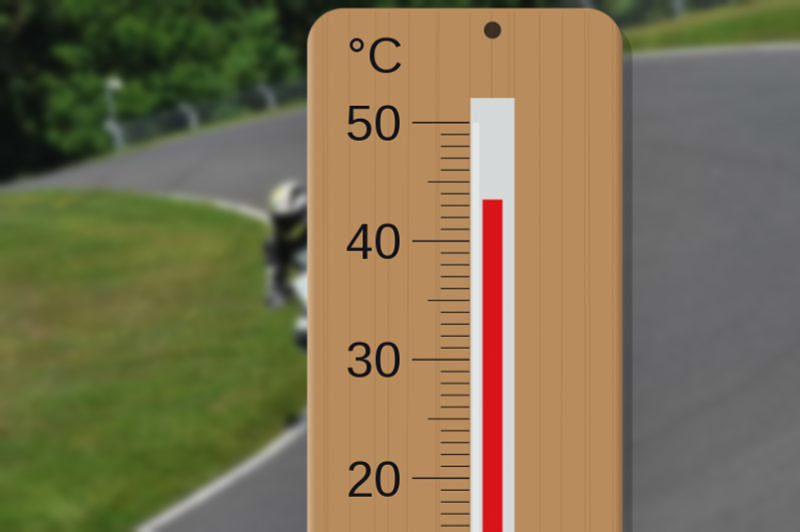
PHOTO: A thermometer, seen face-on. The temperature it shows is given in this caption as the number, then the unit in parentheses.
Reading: 43.5 (°C)
